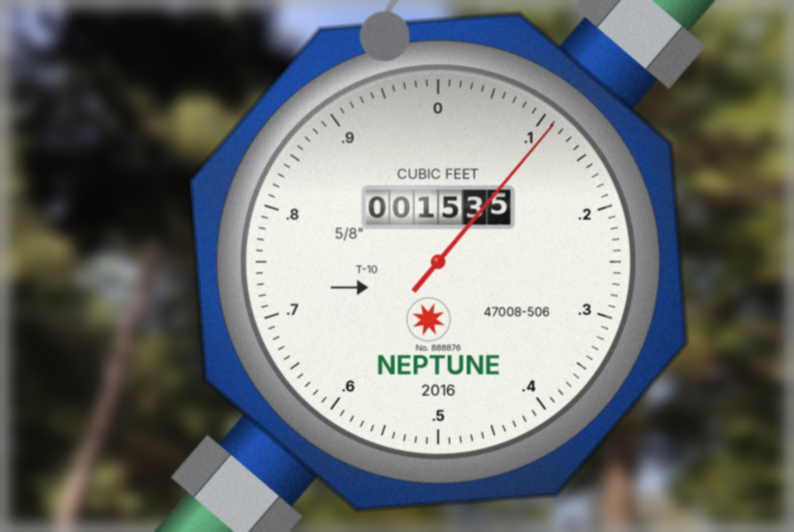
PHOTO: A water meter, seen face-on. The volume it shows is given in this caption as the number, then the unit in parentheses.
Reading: 1535.11 (ft³)
